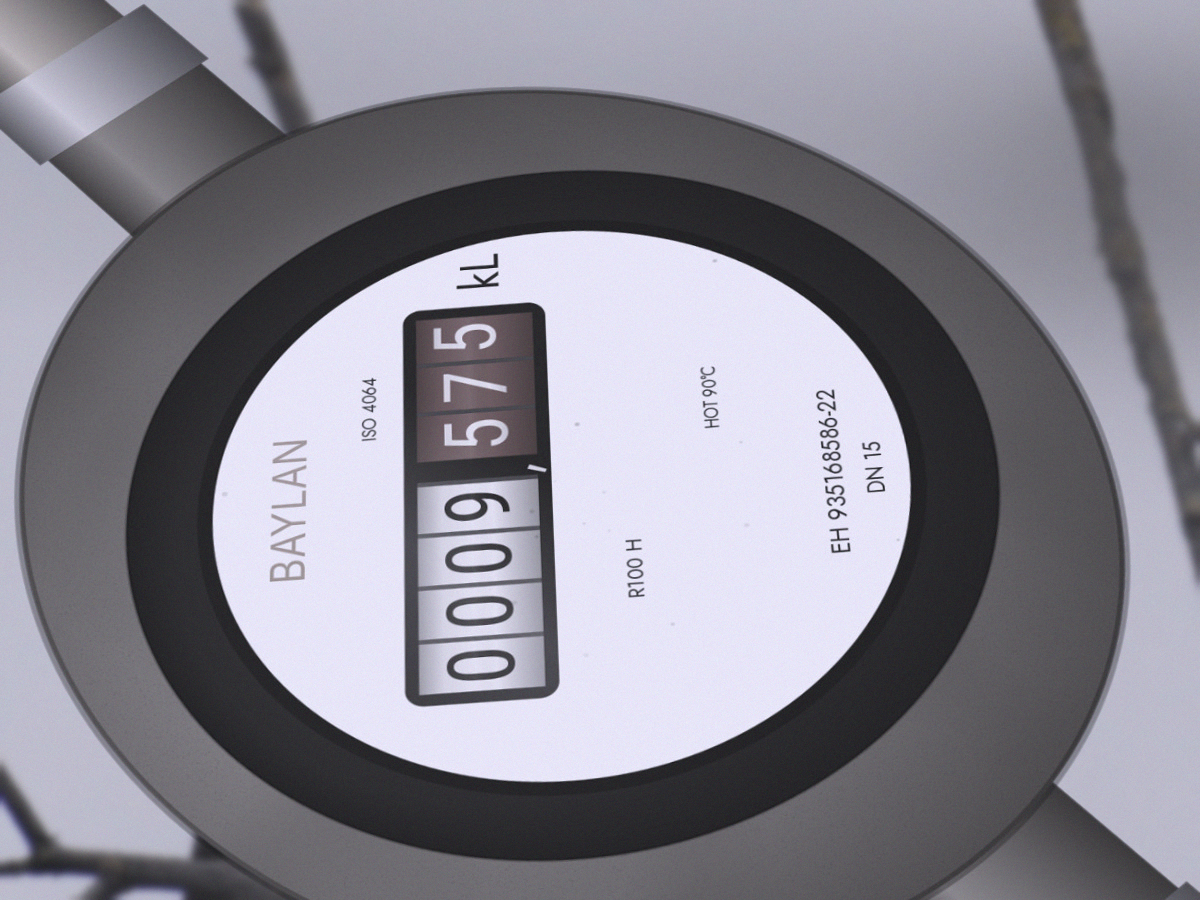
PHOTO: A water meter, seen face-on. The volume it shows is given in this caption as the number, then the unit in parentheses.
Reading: 9.575 (kL)
